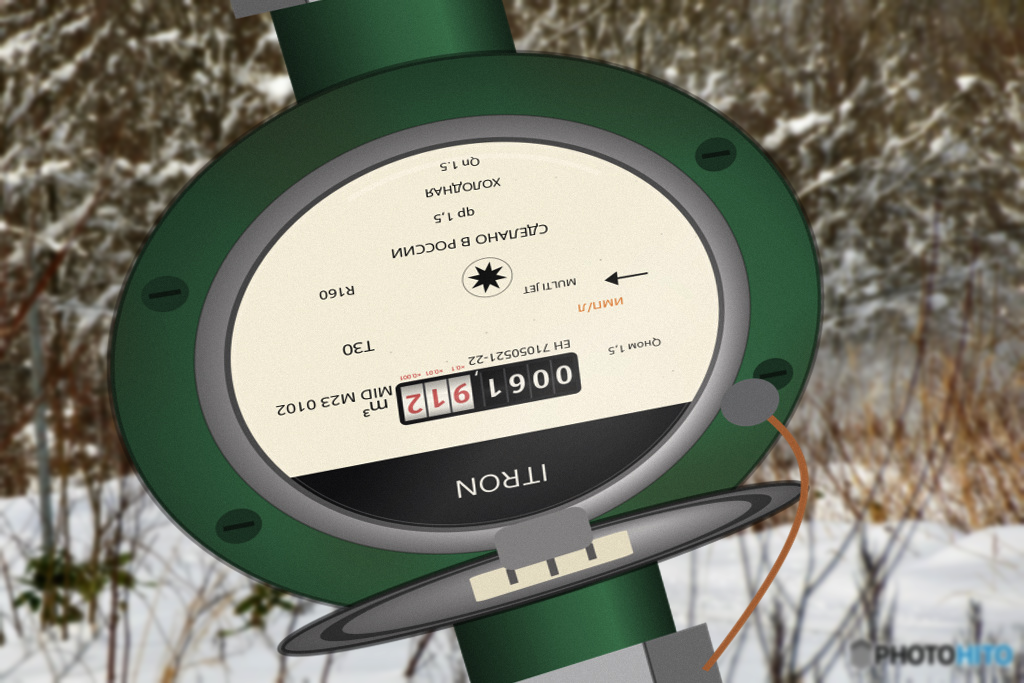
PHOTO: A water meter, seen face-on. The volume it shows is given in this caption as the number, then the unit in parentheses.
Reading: 61.912 (m³)
